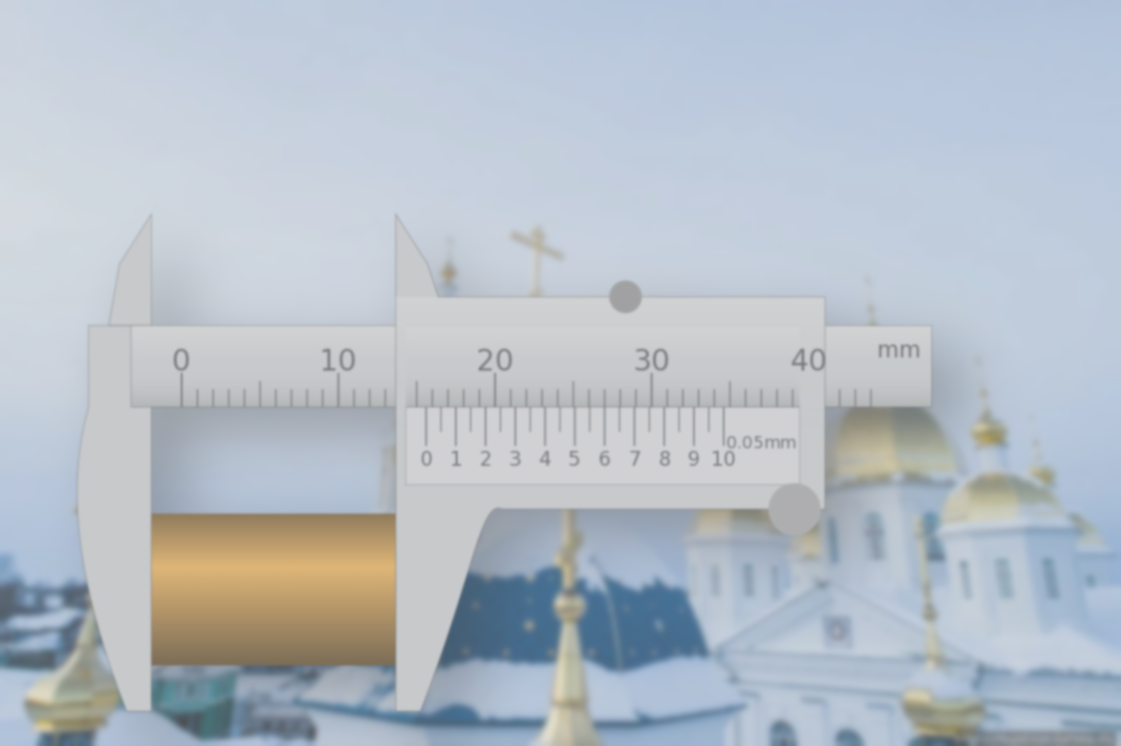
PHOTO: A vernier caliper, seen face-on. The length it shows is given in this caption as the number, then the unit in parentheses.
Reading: 15.6 (mm)
